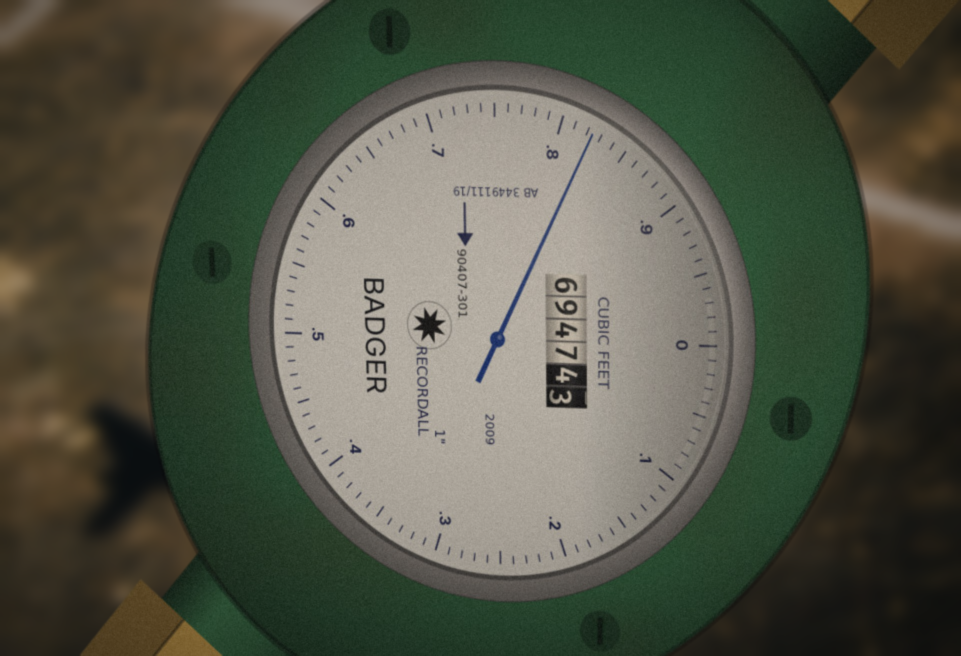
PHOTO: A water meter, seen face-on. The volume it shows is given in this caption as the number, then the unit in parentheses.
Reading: 694742.82 (ft³)
